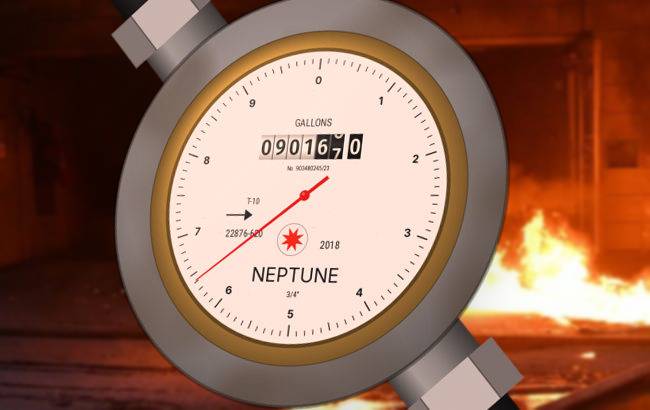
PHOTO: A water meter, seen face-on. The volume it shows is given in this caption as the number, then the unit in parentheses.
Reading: 901666.4 (gal)
